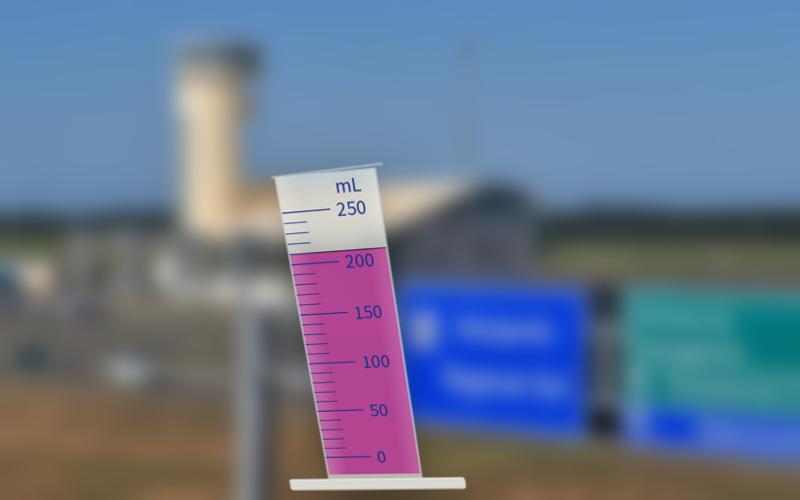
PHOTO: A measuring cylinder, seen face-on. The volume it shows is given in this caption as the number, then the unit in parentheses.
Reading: 210 (mL)
